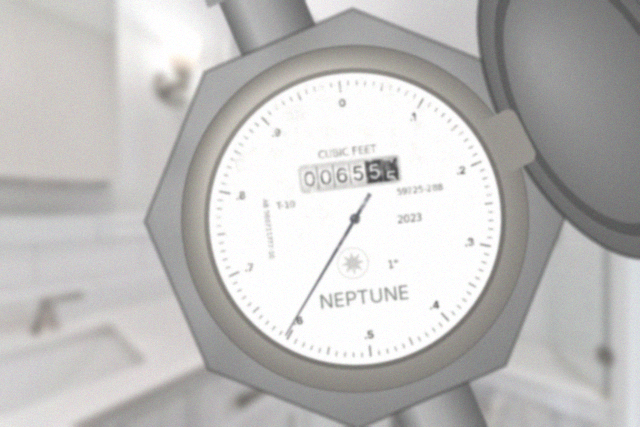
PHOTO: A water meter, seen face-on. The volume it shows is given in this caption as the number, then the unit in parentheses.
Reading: 6554.60 (ft³)
